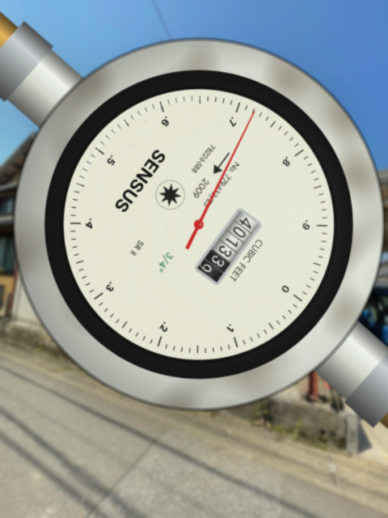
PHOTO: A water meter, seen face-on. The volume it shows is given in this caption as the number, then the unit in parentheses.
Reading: 401338.72 (ft³)
